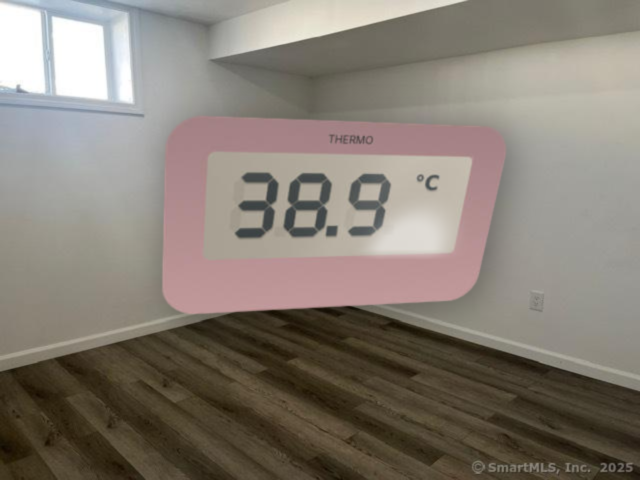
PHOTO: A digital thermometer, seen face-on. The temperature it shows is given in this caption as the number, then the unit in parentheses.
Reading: 38.9 (°C)
